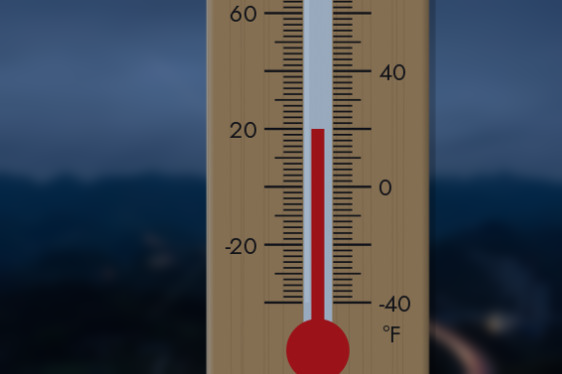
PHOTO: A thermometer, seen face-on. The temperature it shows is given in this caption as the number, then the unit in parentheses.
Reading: 20 (°F)
